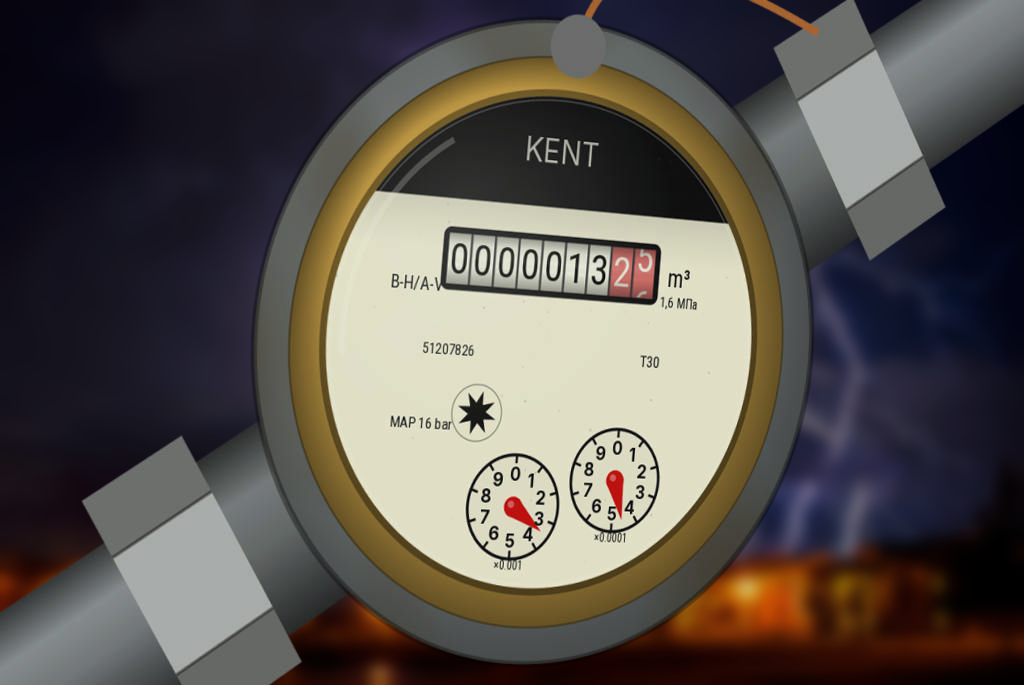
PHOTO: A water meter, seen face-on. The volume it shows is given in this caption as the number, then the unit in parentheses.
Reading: 13.2534 (m³)
